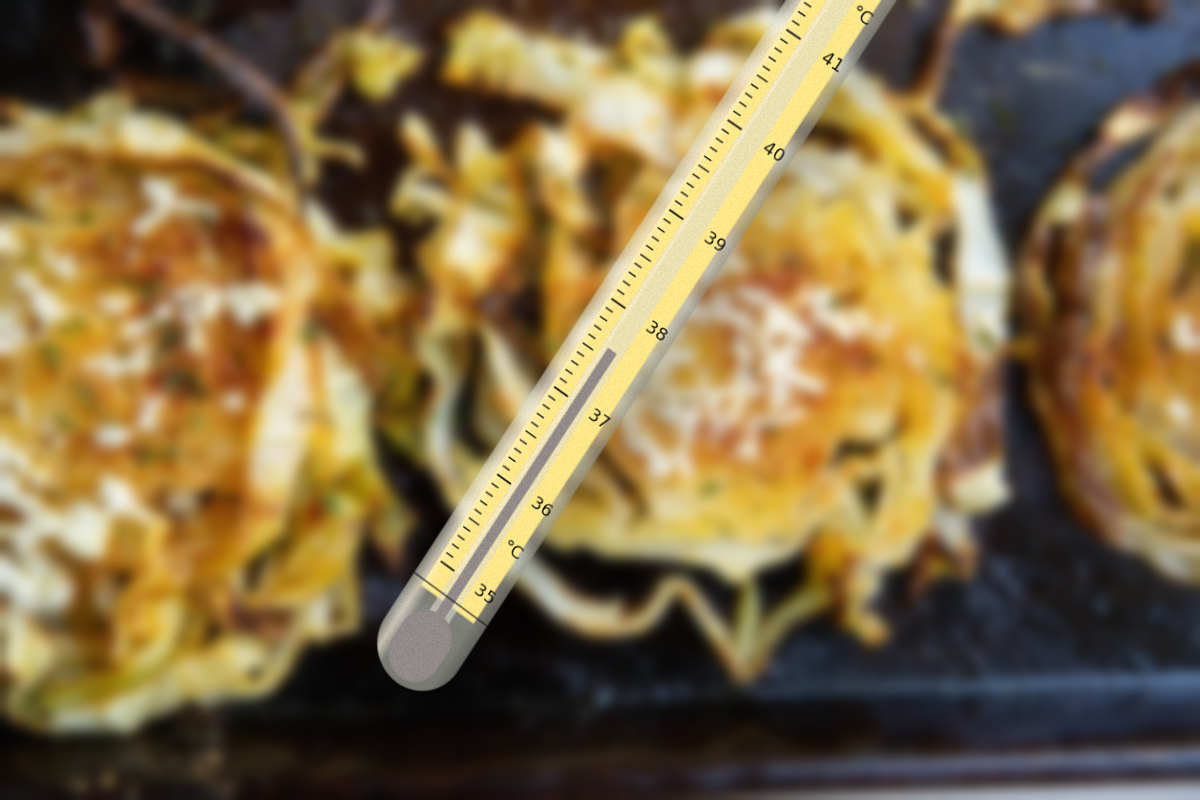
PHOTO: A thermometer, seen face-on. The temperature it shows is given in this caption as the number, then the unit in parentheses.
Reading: 37.6 (°C)
